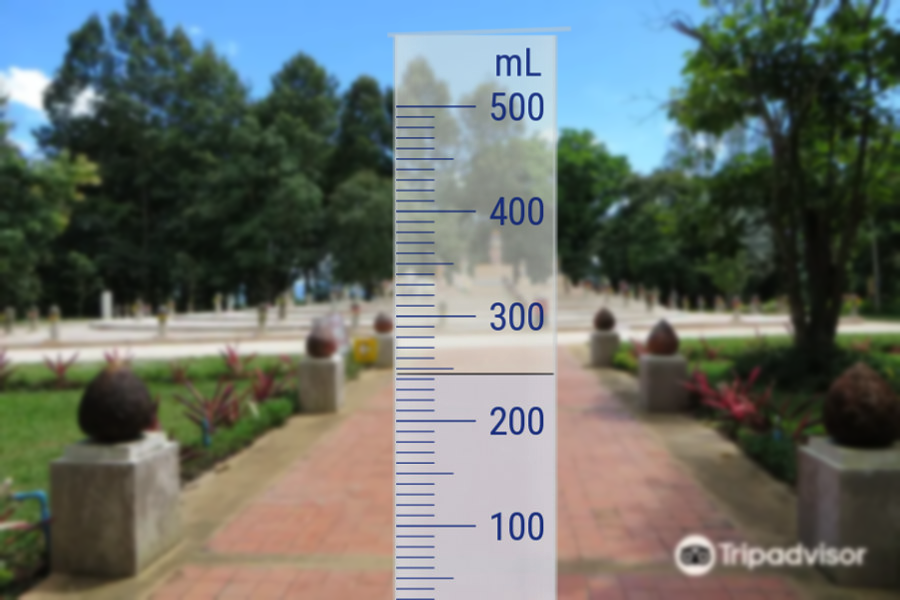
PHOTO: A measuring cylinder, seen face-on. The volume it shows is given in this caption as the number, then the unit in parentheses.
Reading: 245 (mL)
